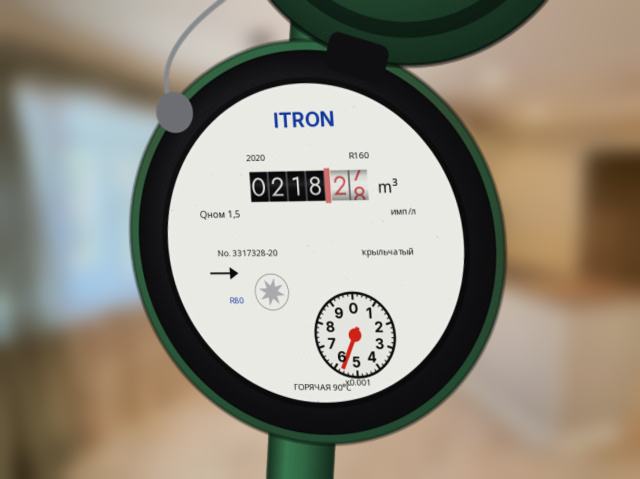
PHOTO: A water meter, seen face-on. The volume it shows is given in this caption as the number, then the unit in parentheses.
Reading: 218.275 (m³)
